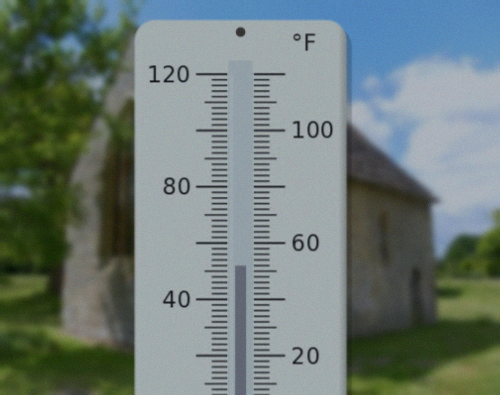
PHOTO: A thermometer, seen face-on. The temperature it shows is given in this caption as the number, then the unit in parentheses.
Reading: 52 (°F)
